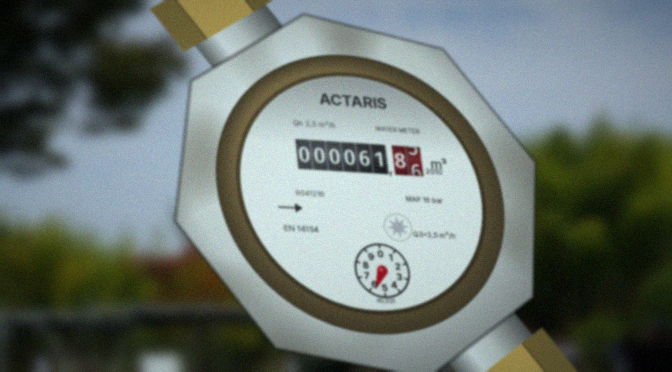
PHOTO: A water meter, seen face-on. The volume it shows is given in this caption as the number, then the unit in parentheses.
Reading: 61.855 (m³)
